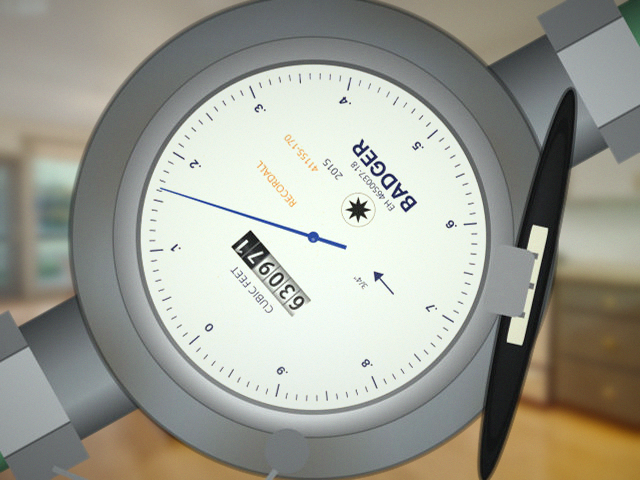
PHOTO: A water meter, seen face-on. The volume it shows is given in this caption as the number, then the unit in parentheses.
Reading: 630971.16 (ft³)
